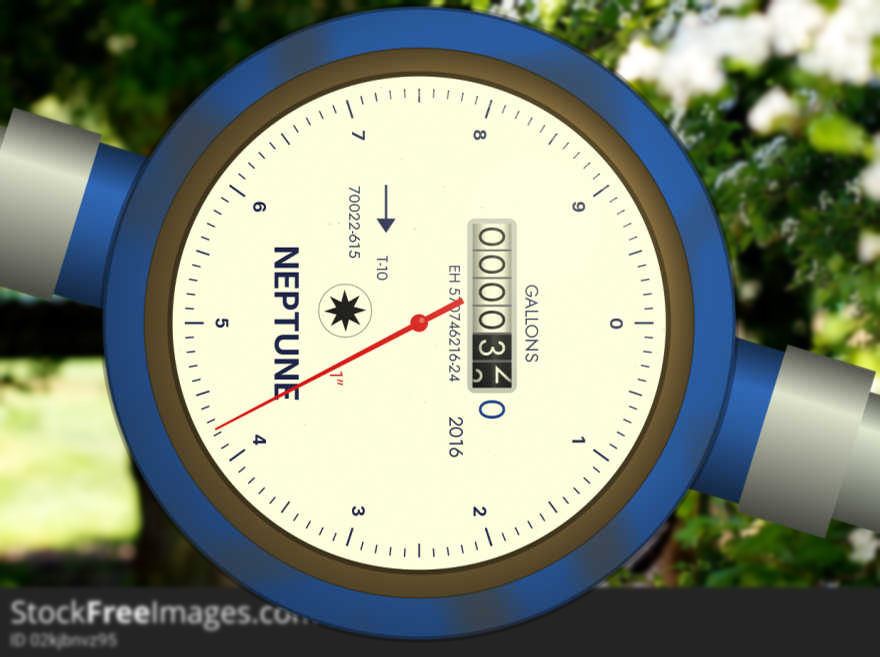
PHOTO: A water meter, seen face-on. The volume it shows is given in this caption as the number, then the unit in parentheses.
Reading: 324.2 (gal)
